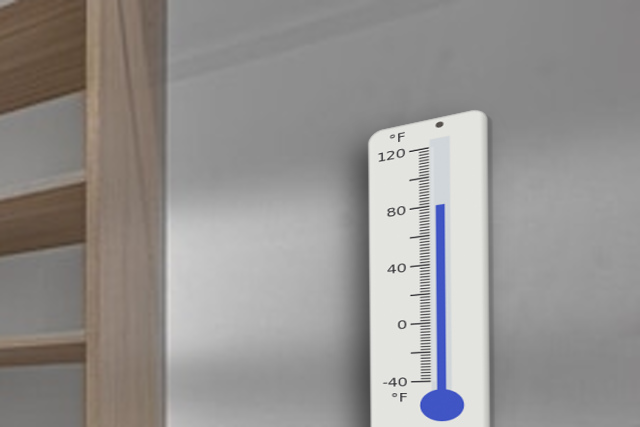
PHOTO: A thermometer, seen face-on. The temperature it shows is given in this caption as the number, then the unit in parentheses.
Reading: 80 (°F)
